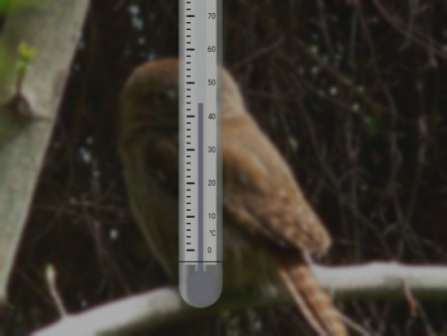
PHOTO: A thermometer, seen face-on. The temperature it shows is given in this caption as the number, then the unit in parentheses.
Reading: 44 (°C)
